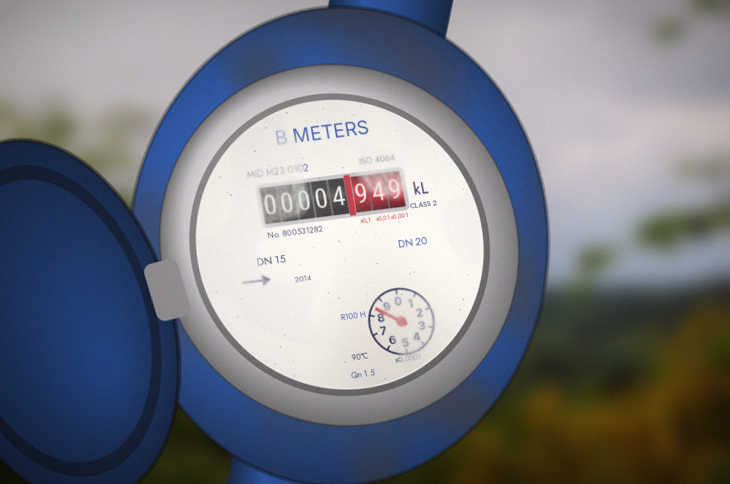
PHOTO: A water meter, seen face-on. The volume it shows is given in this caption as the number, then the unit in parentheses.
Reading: 4.9498 (kL)
